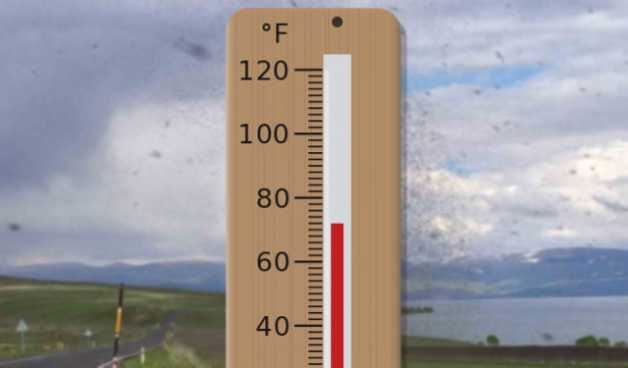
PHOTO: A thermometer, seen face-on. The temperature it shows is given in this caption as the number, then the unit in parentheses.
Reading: 72 (°F)
